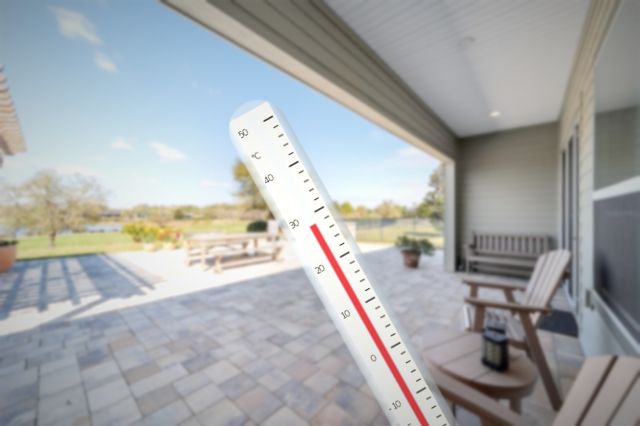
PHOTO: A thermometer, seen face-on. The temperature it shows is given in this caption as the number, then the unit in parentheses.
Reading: 28 (°C)
